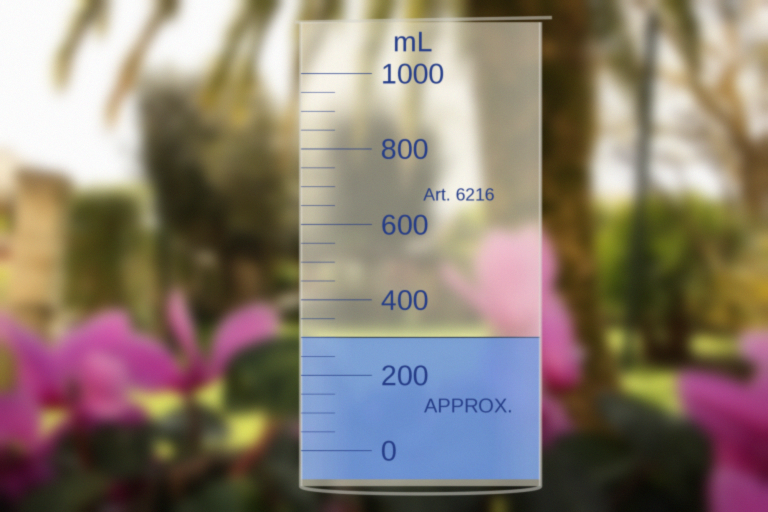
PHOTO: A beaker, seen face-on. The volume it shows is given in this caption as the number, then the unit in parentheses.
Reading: 300 (mL)
